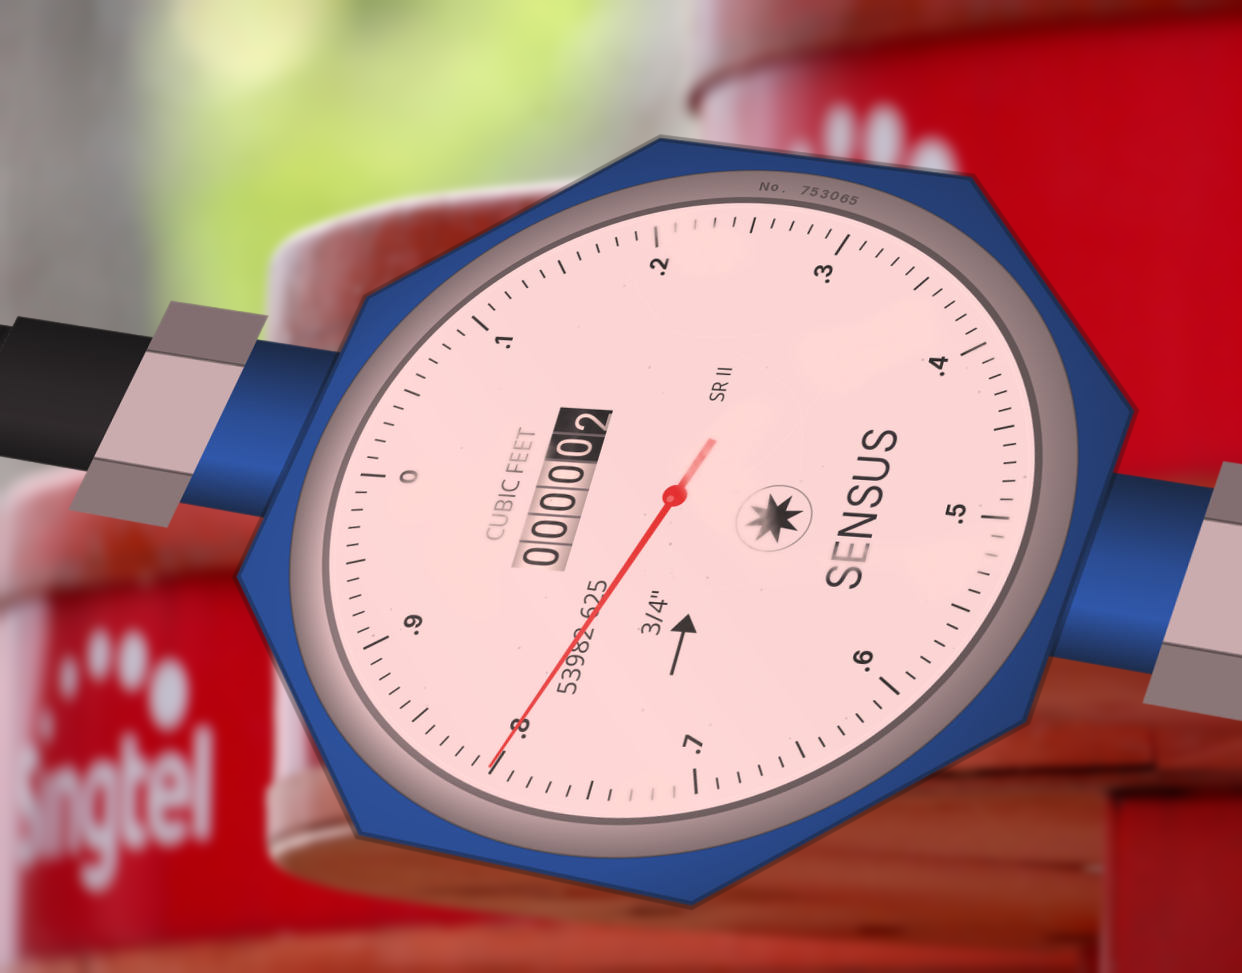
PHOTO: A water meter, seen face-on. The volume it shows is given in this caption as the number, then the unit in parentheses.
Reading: 1.80 (ft³)
